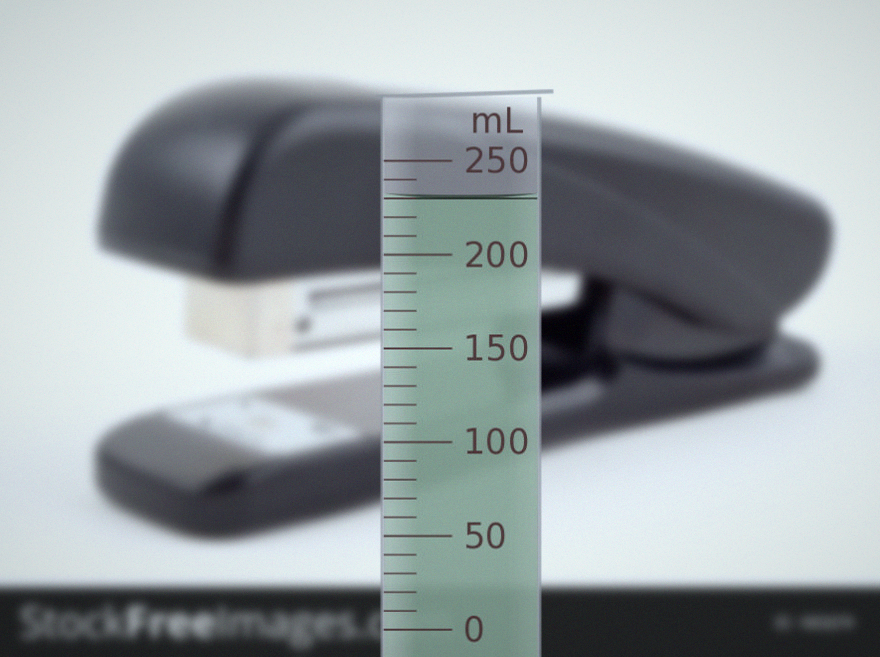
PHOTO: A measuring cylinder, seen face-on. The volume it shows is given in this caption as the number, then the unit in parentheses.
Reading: 230 (mL)
